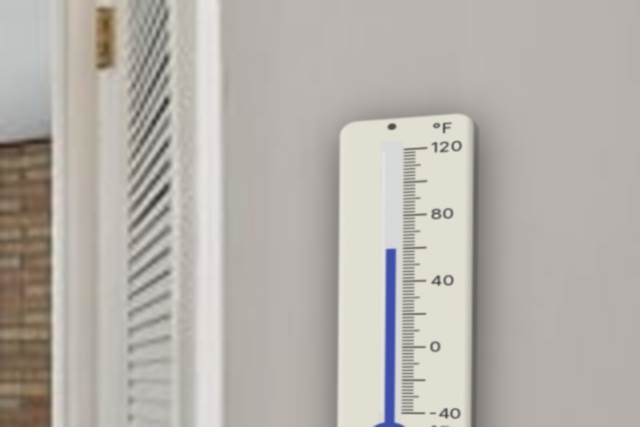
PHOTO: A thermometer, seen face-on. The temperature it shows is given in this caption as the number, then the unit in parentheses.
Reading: 60 (°F)
